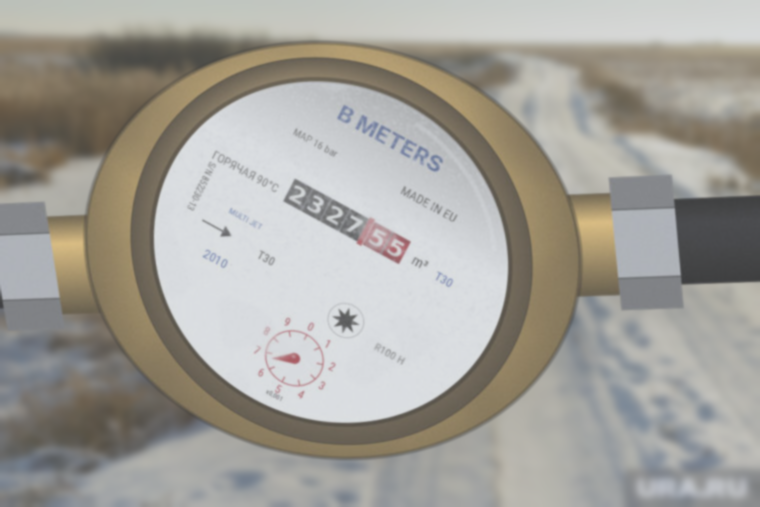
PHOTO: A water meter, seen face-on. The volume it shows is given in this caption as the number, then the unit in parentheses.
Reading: 2327.556 (m³)
